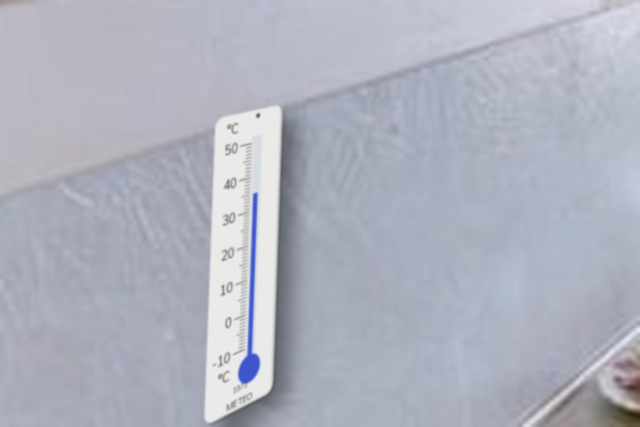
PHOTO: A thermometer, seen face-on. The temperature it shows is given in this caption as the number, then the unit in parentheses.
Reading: 35 (°C)
